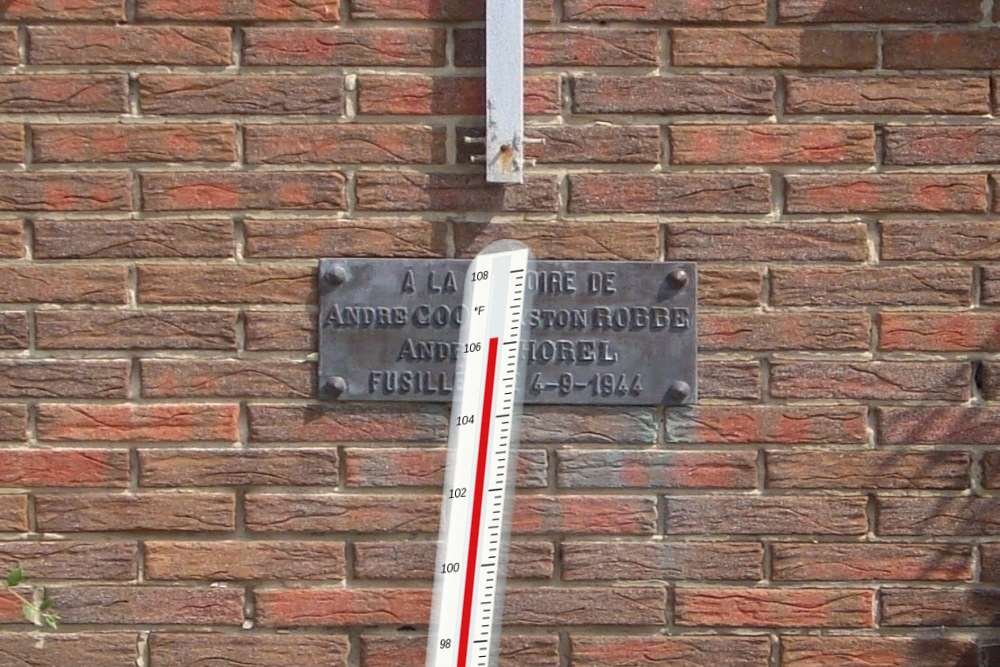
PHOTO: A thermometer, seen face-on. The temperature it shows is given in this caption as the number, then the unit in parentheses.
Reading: 106.2 (°F)
